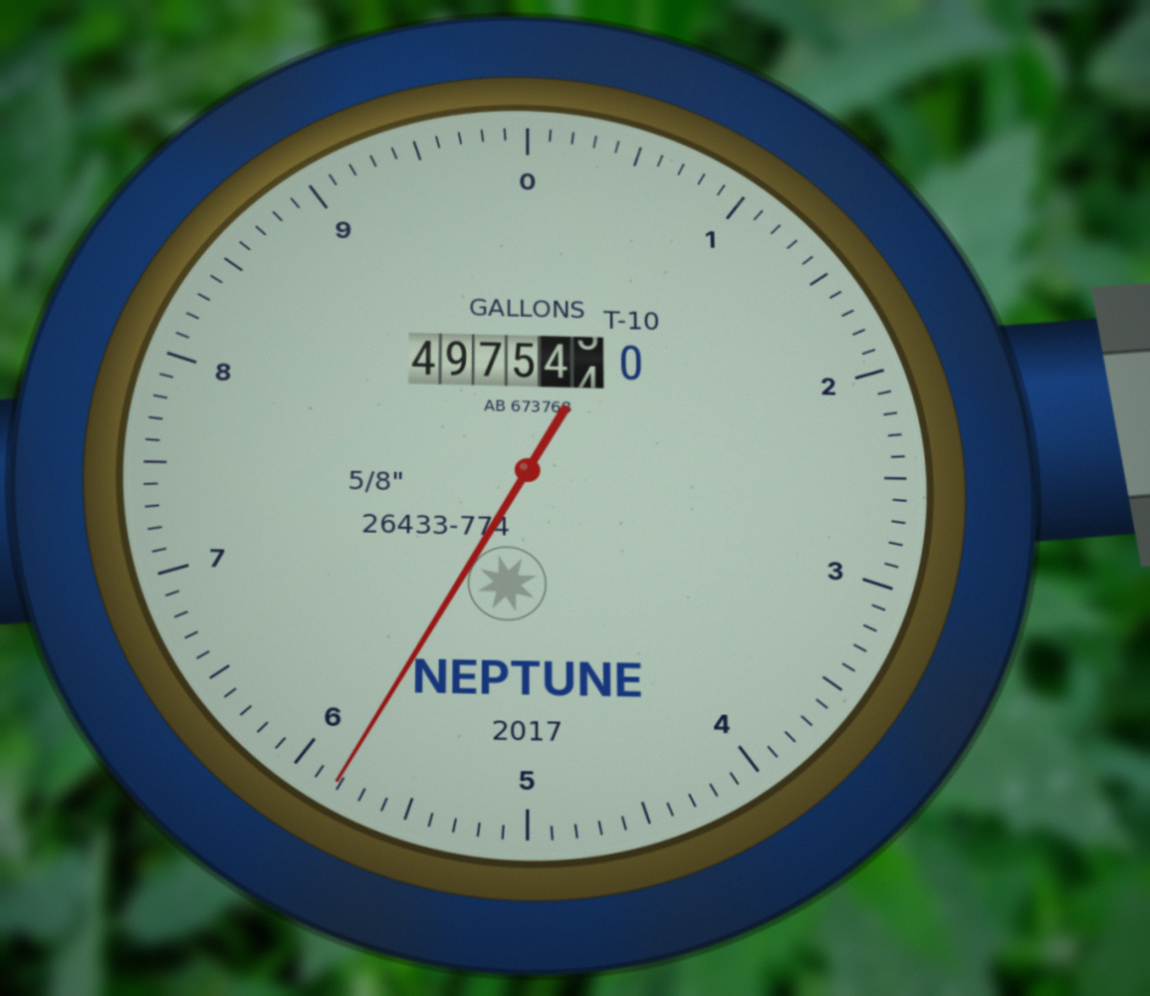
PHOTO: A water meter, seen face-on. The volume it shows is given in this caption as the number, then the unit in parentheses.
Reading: 4975435.8 (gal)
